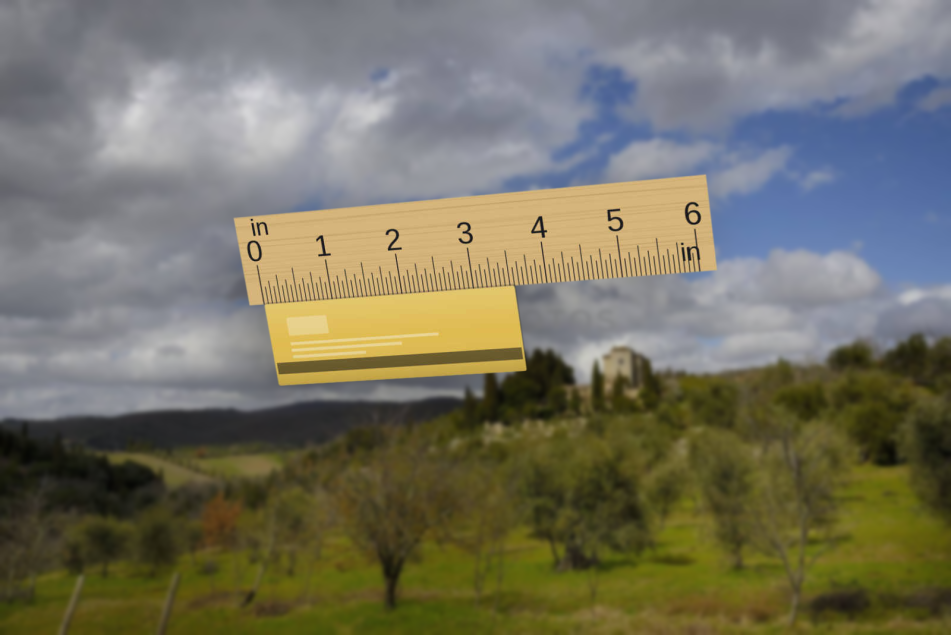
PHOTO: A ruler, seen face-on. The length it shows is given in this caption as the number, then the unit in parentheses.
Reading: 3.5625 (in)
